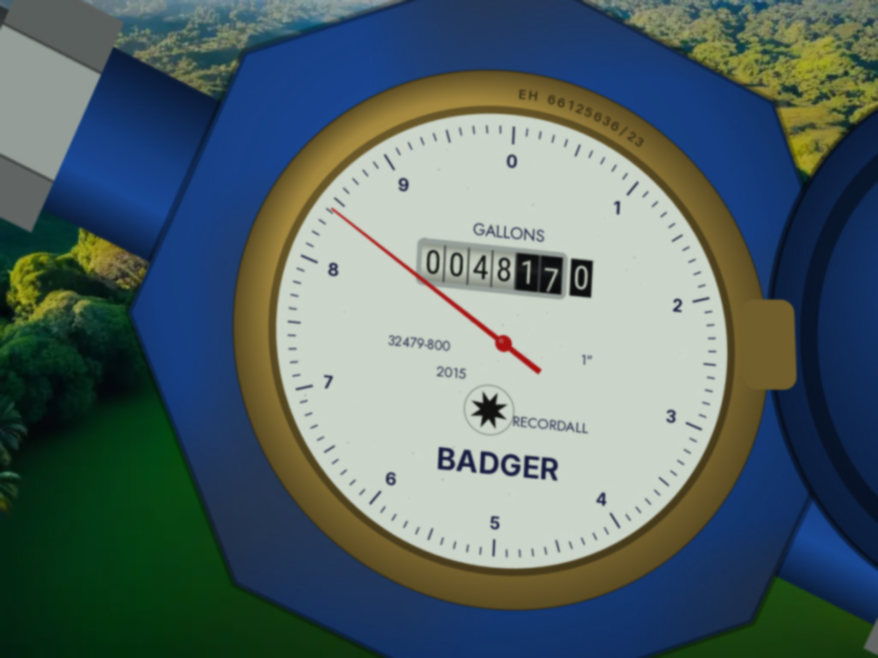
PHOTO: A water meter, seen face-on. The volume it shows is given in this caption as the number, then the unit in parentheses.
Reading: 48168.4 (gal)
